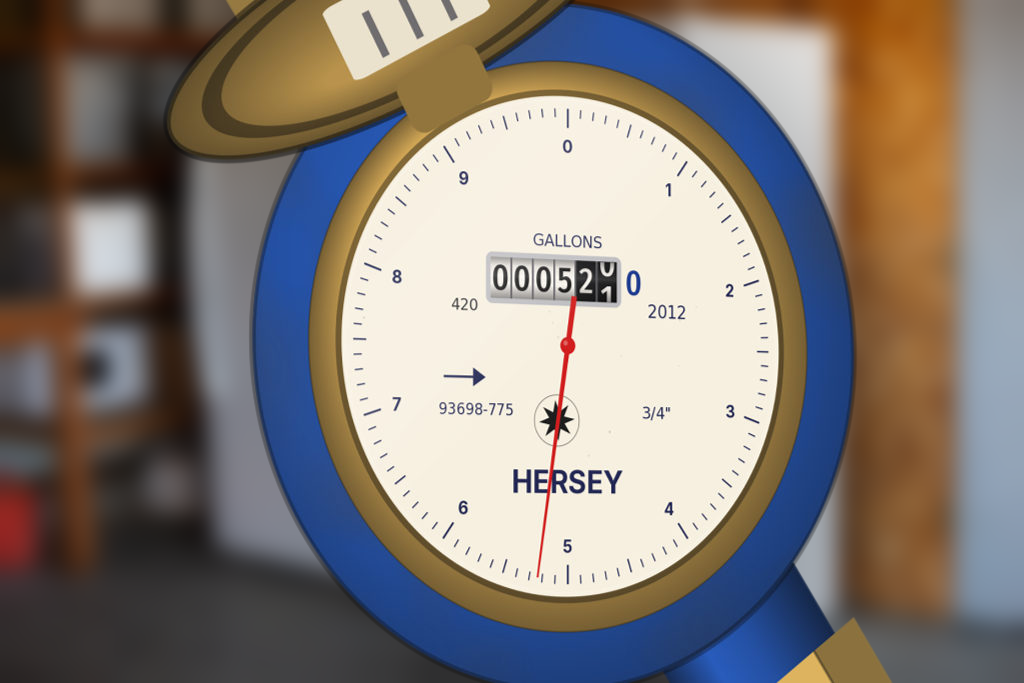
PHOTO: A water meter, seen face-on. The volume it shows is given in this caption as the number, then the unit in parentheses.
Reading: 5205.2 (gal)
